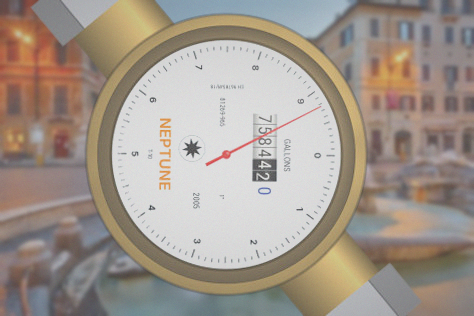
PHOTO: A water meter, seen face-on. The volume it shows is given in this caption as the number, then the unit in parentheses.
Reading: 7584419.2 (gal)
